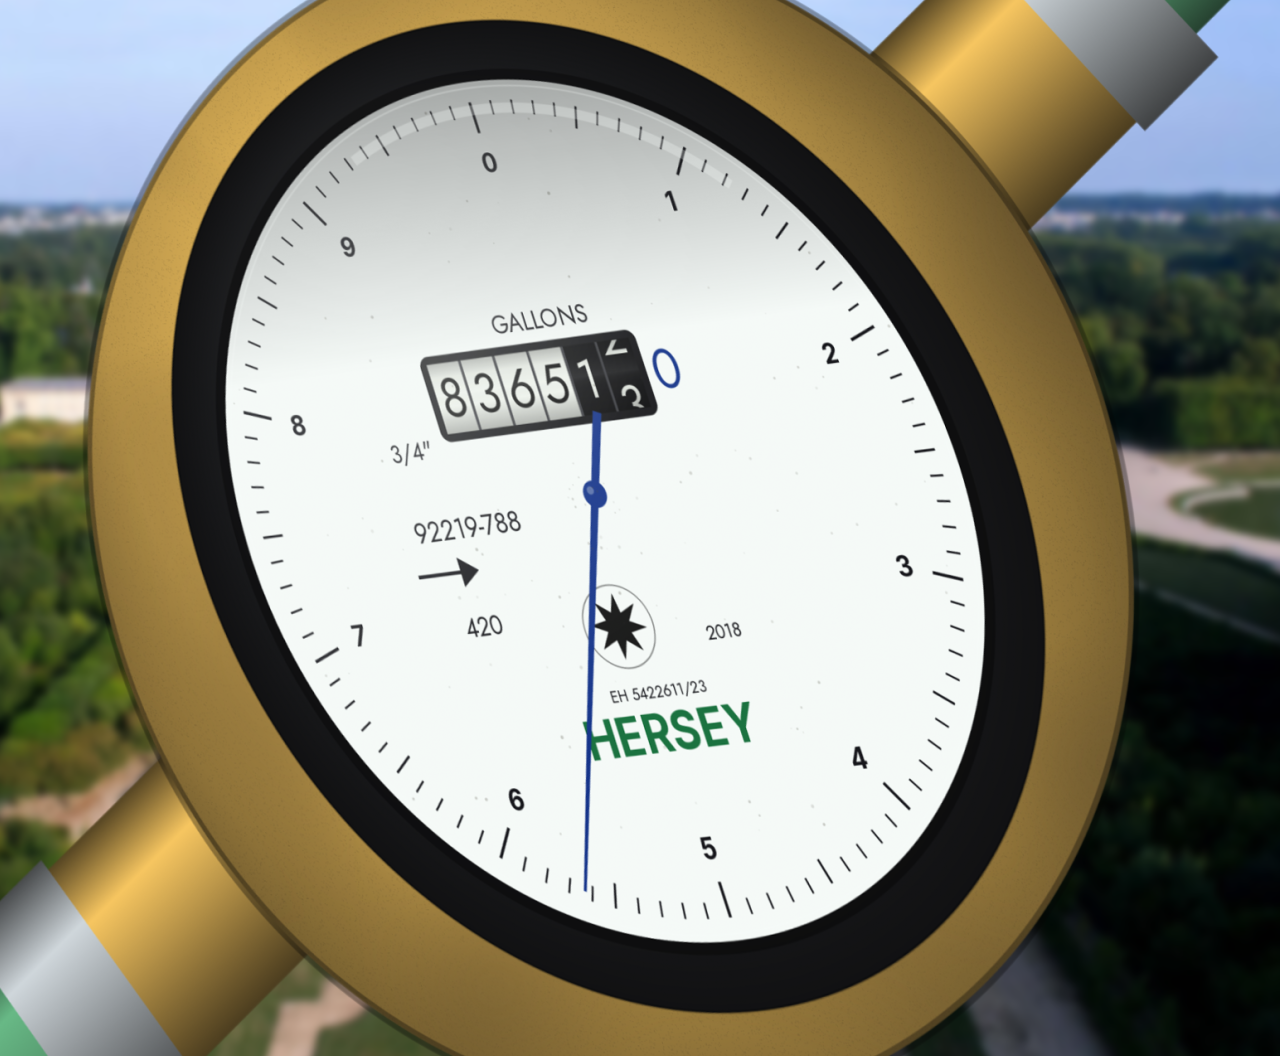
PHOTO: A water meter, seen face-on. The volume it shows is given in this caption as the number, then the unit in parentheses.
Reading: 8365125.6 (gal)
